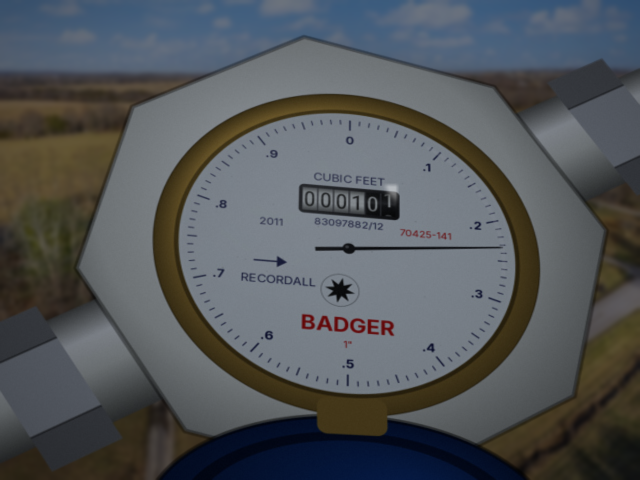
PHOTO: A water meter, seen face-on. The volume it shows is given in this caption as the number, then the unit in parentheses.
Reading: 101.23 (ft³)
